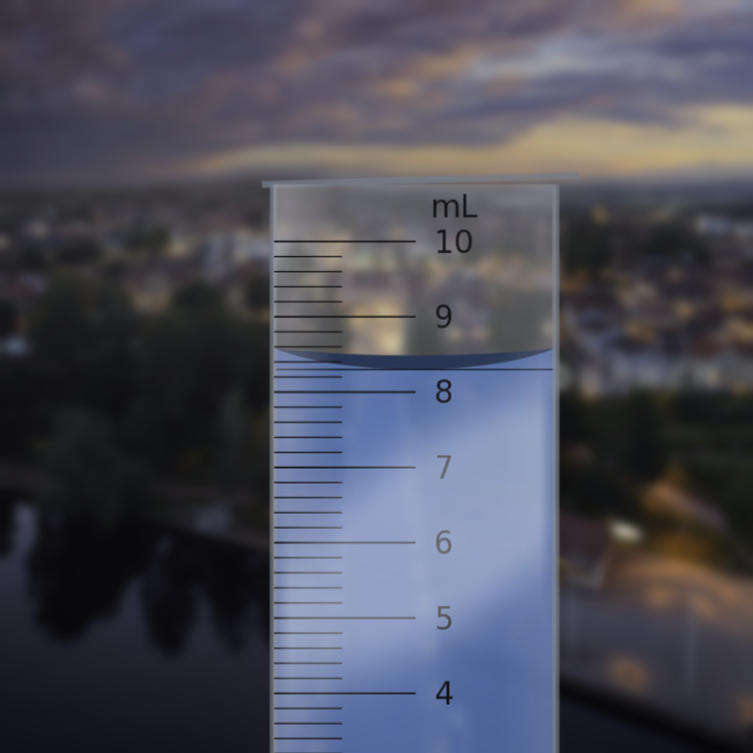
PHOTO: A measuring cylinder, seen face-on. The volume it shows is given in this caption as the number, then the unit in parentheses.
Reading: 8.3 (mL)
